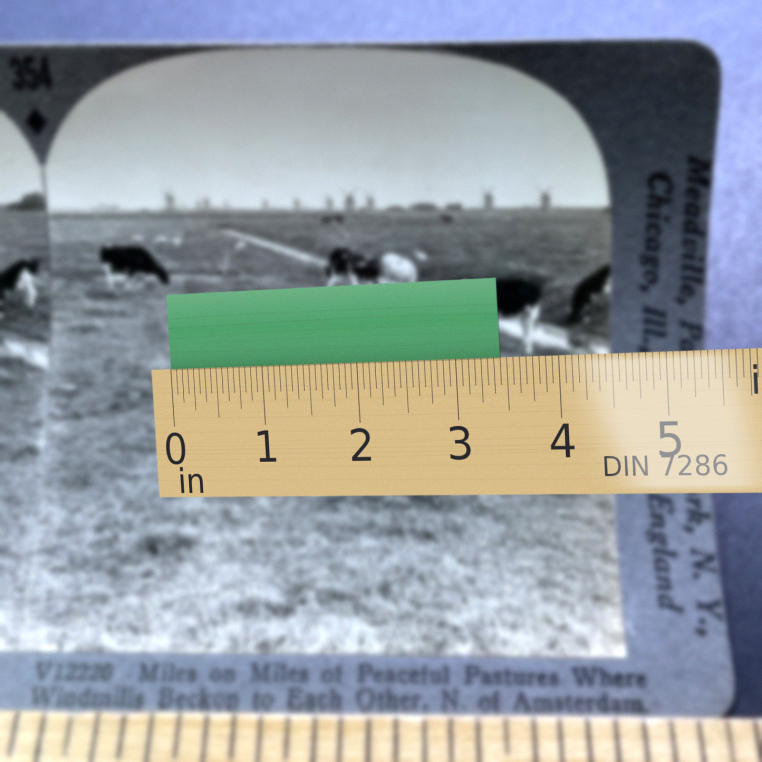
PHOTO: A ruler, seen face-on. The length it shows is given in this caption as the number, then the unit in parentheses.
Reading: 3.4375 (in)
